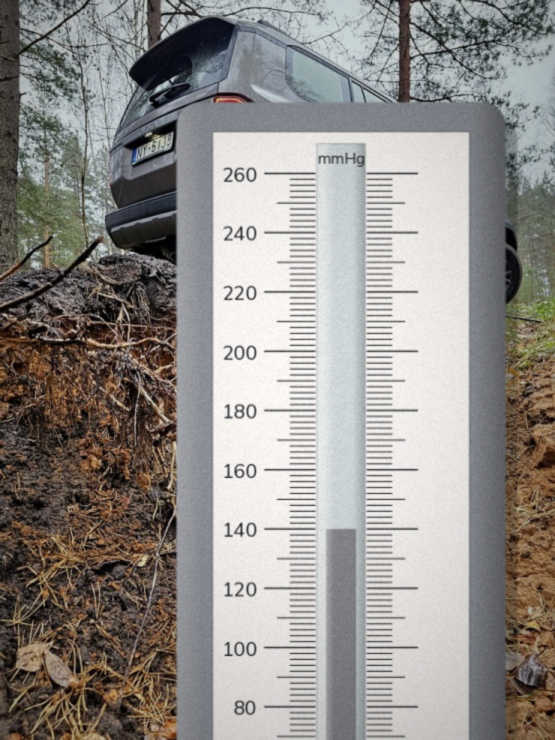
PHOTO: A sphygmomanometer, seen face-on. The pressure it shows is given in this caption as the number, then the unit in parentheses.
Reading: 140 (mmHg)
